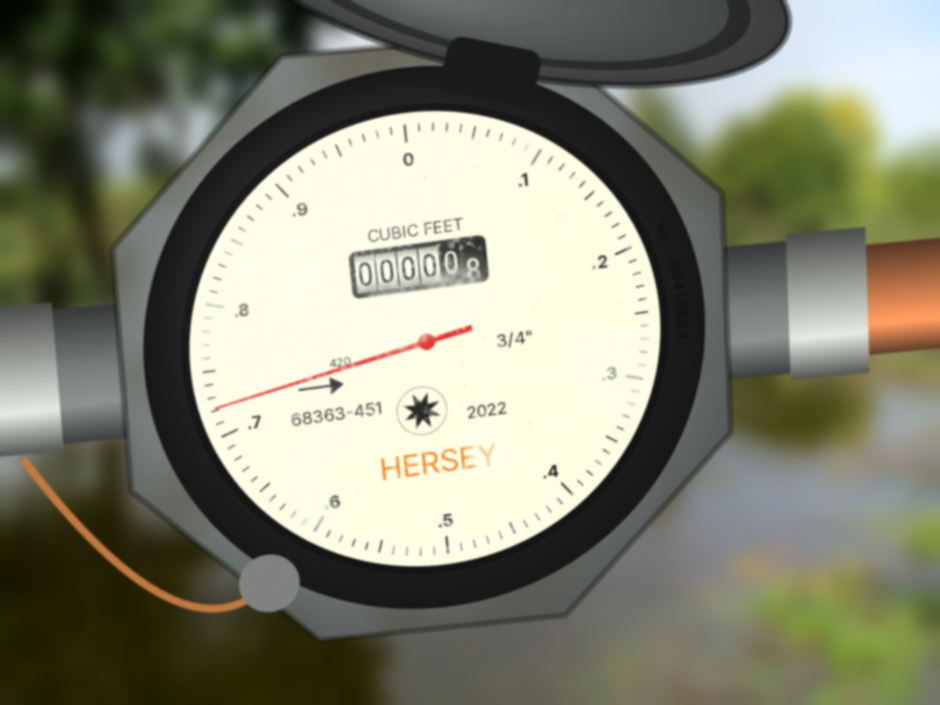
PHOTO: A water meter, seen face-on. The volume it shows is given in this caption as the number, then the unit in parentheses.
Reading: 7.72 (ft³)
